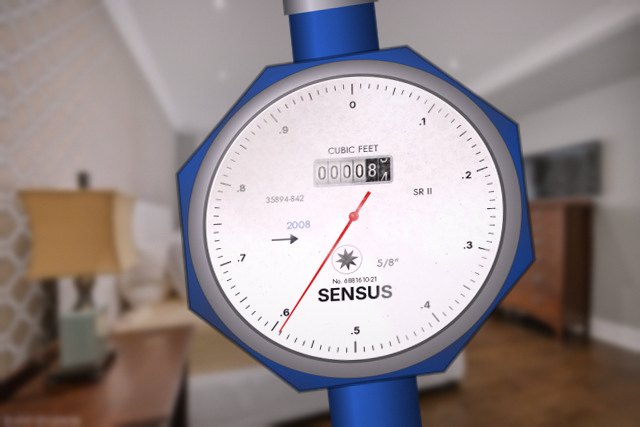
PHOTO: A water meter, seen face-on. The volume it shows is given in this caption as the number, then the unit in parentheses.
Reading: 83.59 (ft³)
